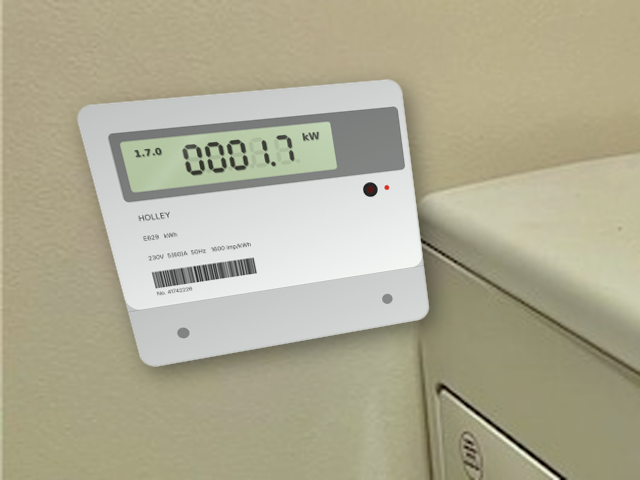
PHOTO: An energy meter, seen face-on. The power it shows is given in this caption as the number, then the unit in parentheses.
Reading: 1.7 (kW)
